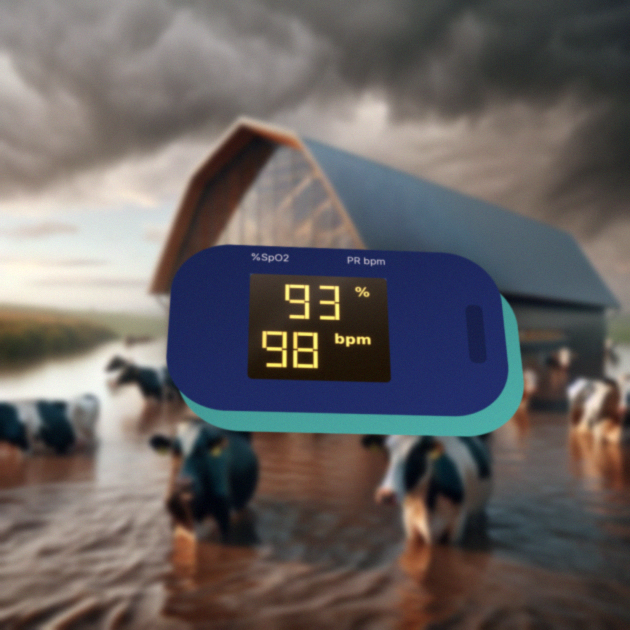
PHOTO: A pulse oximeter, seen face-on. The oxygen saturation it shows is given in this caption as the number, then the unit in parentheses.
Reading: 93 (%)
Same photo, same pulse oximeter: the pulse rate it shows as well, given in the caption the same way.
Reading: 98 (bpm)
